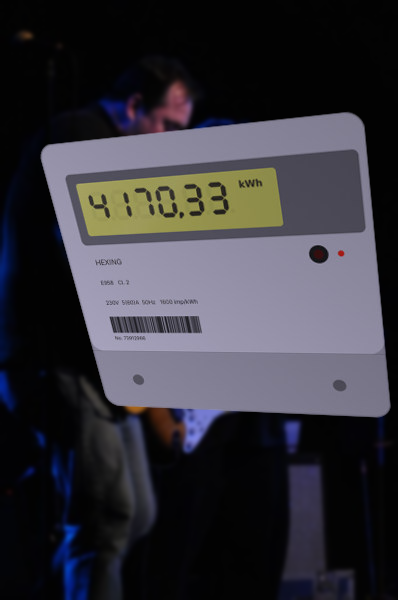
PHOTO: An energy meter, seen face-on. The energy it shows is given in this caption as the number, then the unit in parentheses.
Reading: 4170.33 (kWh)
